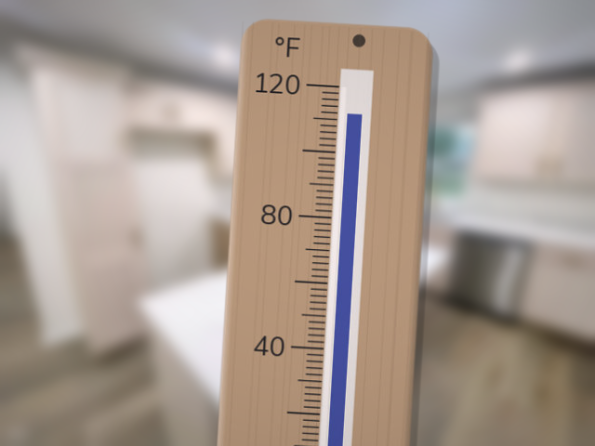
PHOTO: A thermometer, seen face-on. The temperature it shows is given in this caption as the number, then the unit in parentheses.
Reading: 112 (°F)
